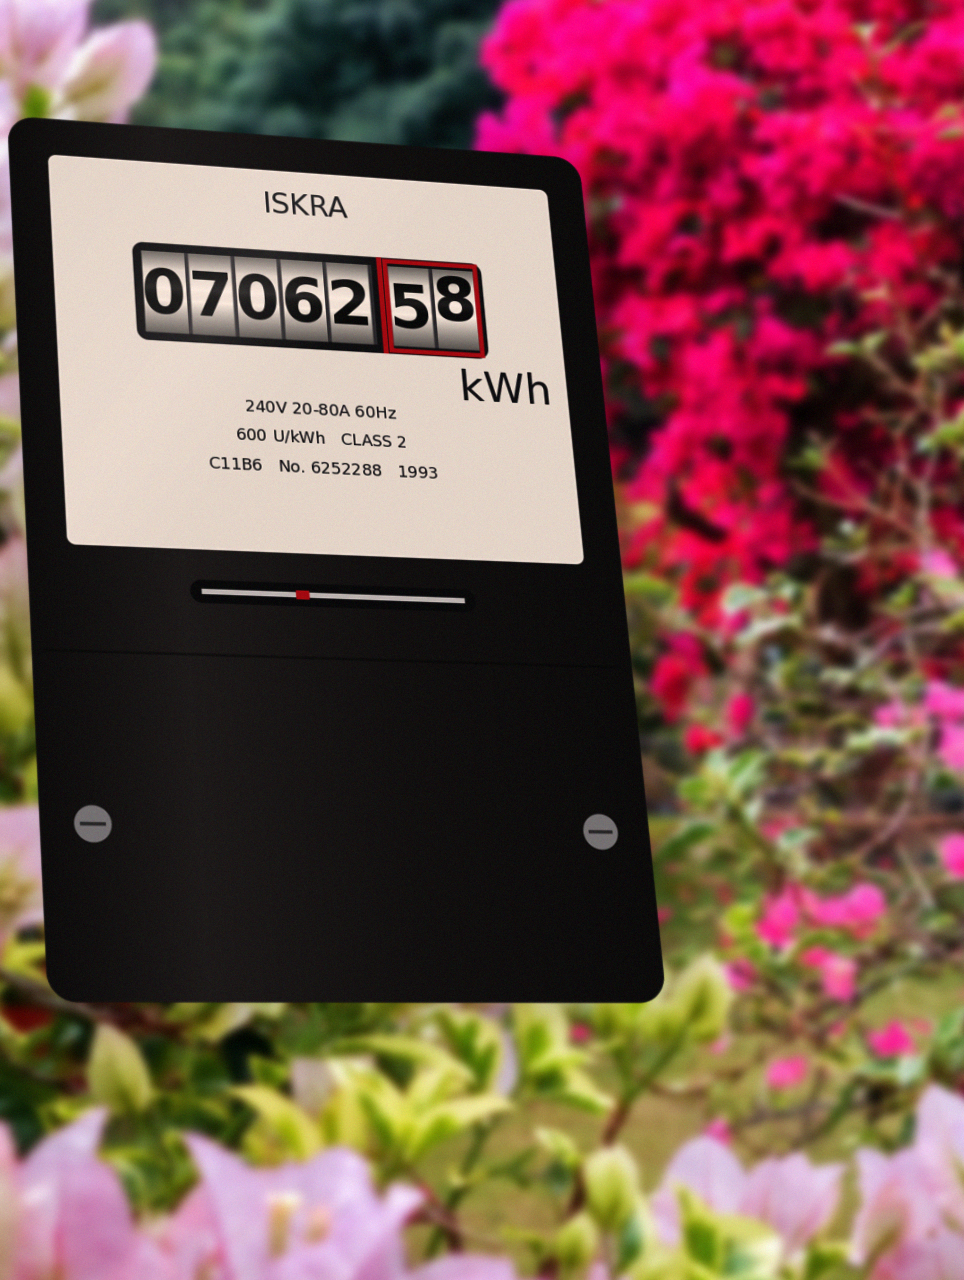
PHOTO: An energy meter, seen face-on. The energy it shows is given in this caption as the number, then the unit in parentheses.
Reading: 7062.58 (kWh)
